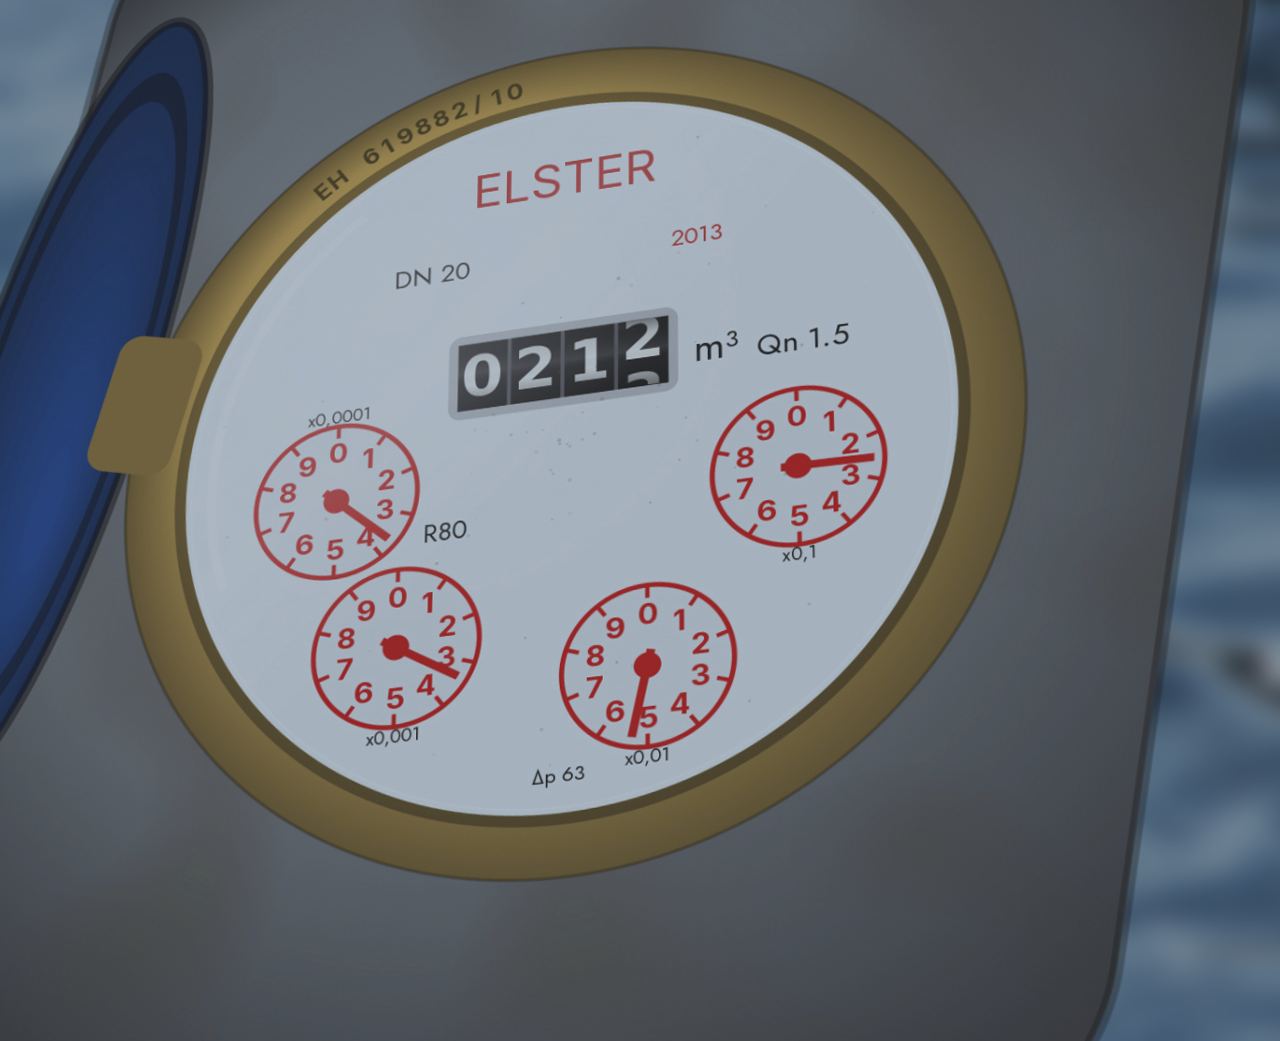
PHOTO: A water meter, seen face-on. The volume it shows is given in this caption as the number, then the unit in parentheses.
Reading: 212.2533 (m³)
